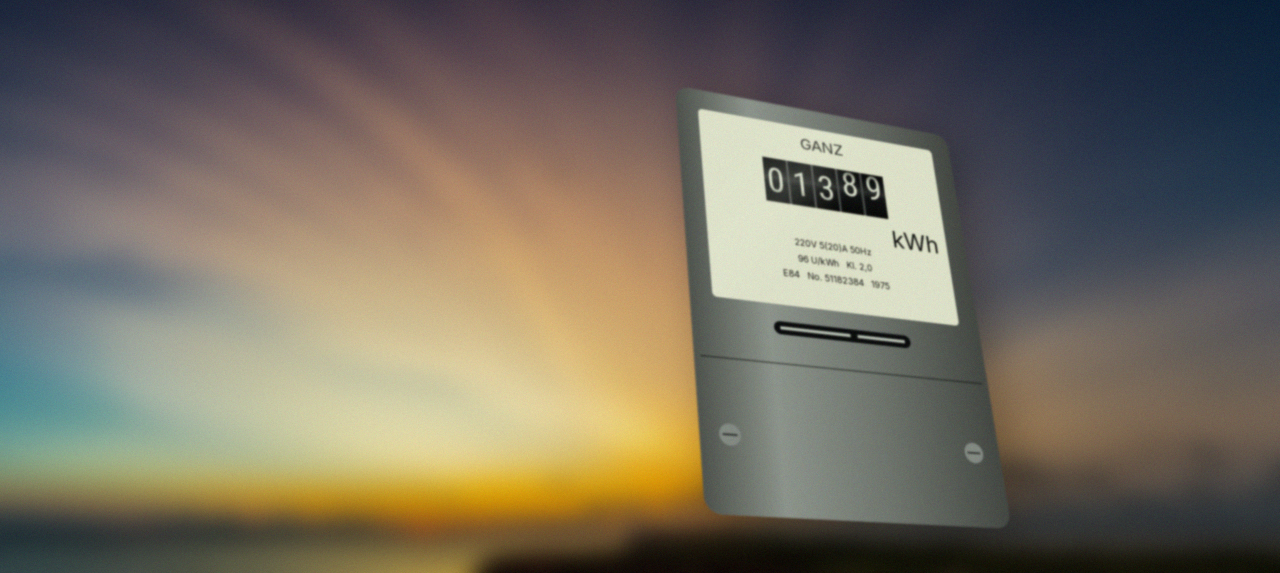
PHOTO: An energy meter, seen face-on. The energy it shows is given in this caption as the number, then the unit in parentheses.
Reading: 1389 (kWh)
